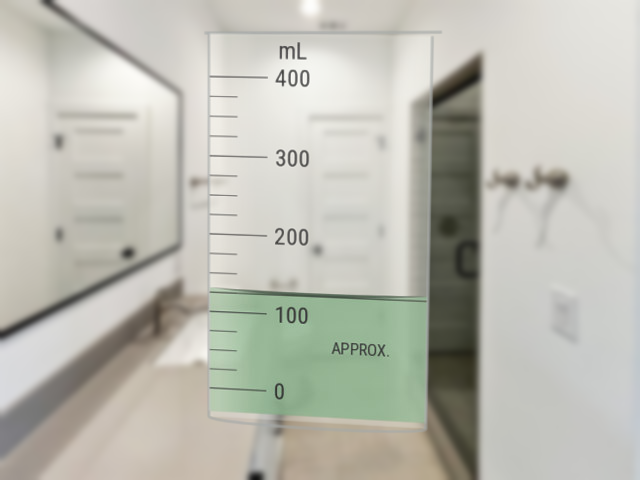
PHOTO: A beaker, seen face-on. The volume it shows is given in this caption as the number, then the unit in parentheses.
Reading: 125 (mL)
